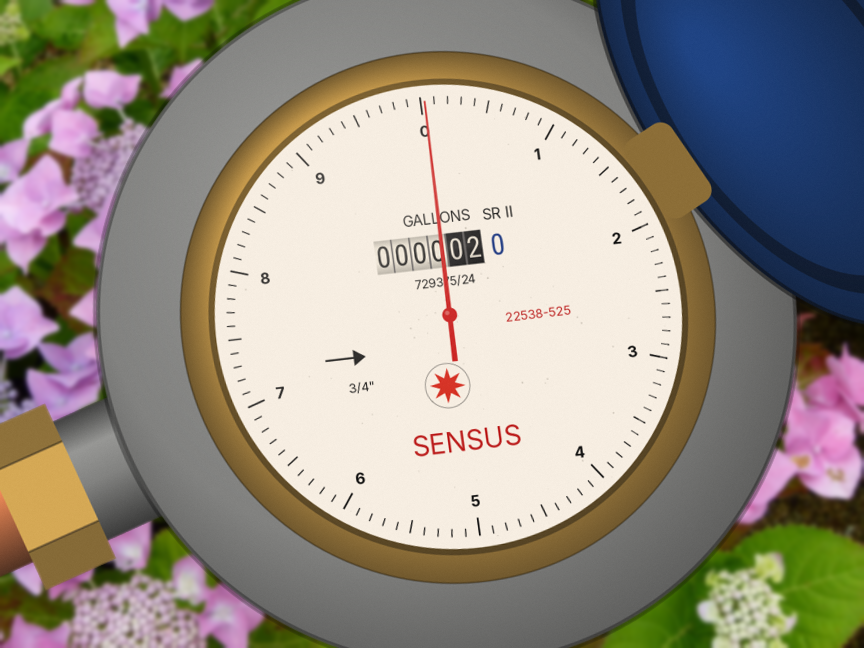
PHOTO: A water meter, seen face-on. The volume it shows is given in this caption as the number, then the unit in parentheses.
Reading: 20.0 (gal)
